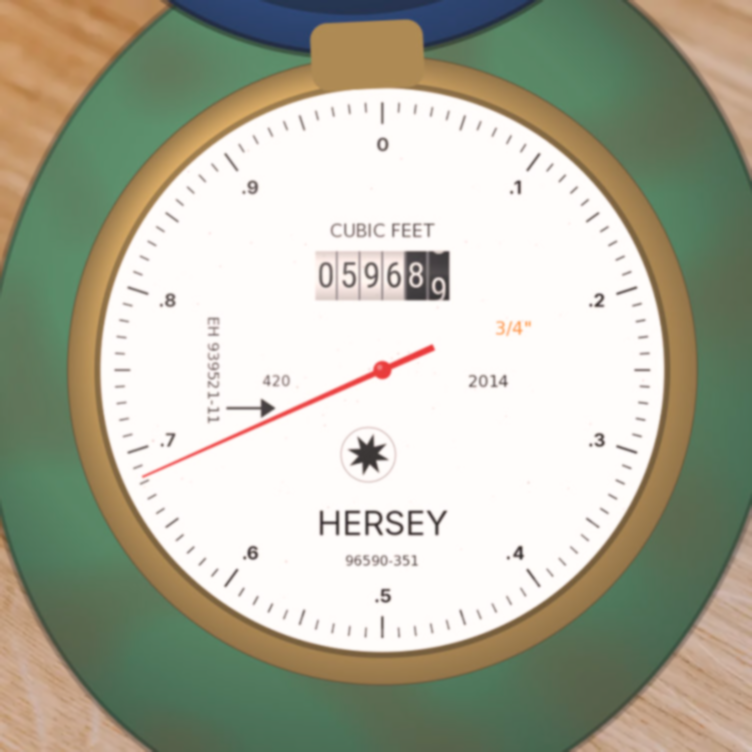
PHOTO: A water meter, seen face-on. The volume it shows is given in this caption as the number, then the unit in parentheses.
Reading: 59688.68 (ft³)
